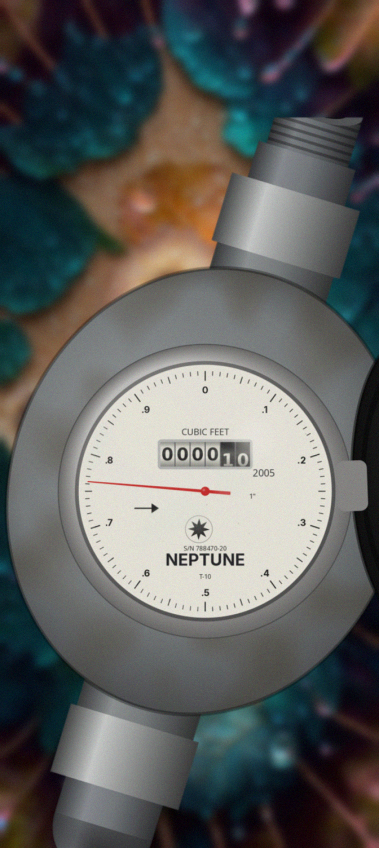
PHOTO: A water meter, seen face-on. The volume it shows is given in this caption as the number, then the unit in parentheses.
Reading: 9.76 (ft³)
